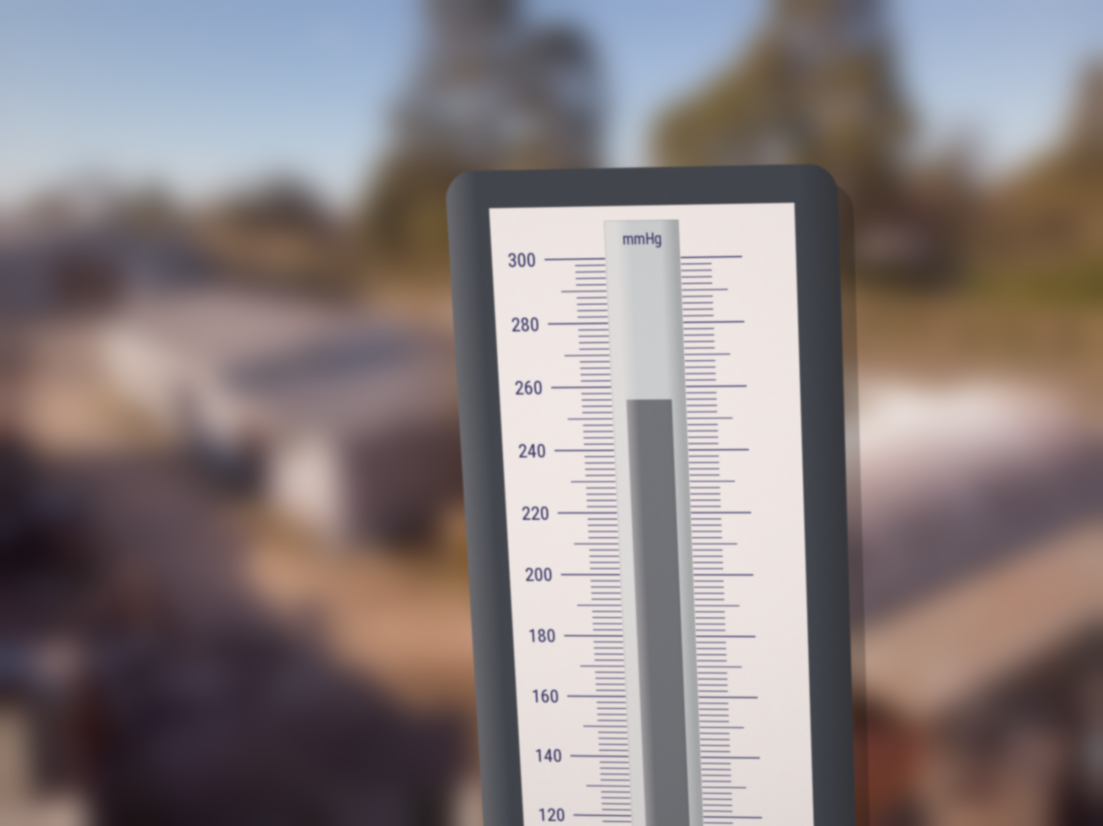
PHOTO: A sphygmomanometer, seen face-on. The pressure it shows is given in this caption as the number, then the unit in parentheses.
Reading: 256 (mmHg)
